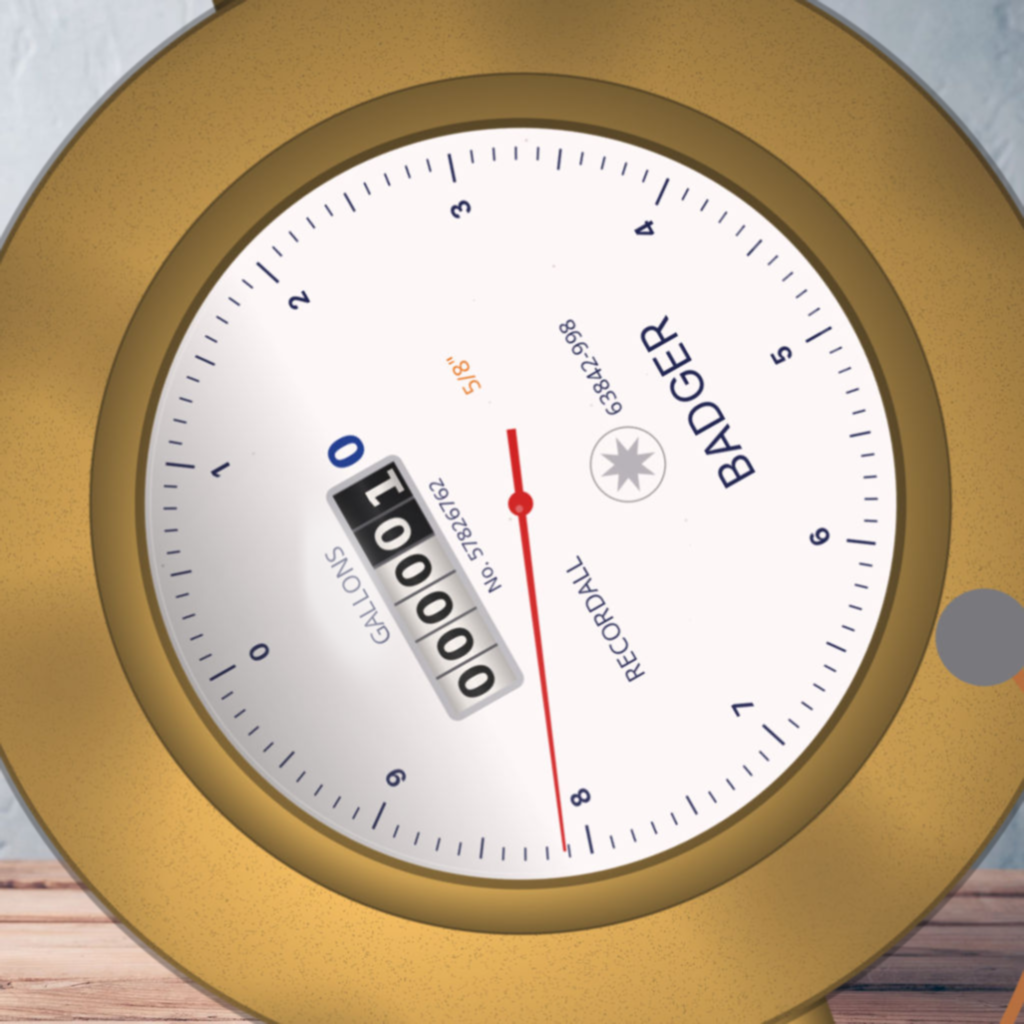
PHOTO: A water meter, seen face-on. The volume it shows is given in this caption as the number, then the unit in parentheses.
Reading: 8.1 (gal)
